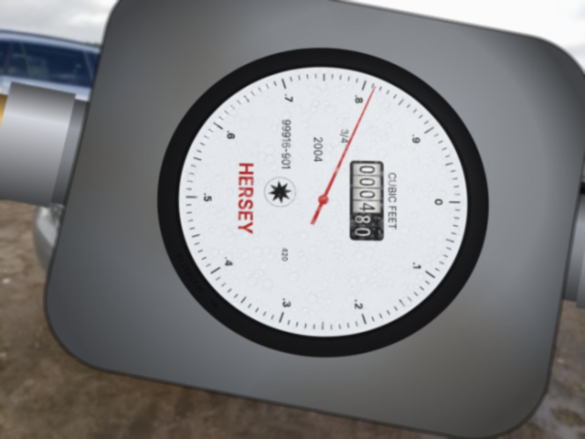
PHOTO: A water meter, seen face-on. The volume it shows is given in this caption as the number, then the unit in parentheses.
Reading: 479.81 (ft³)
